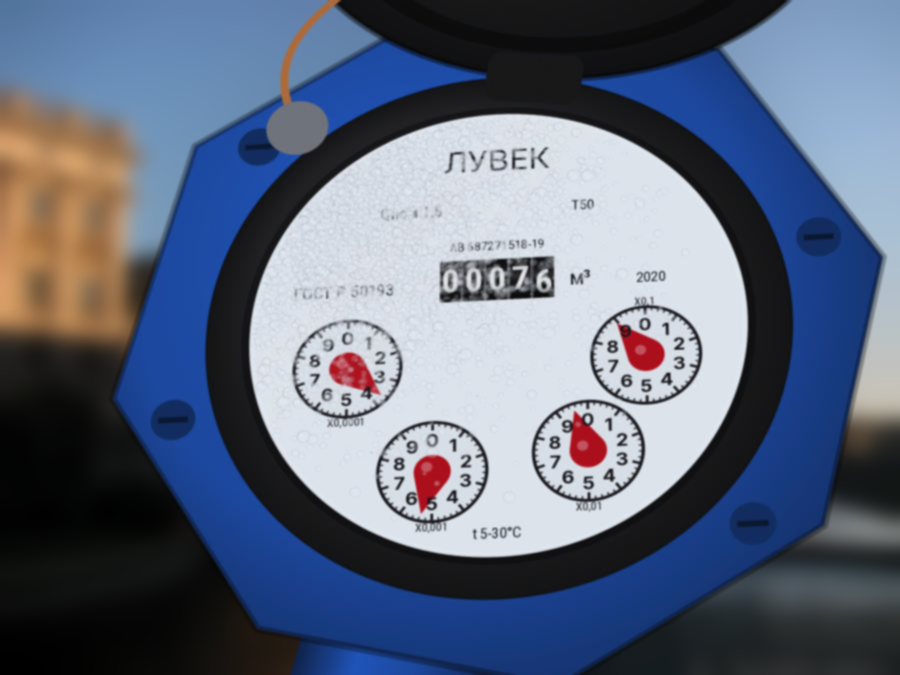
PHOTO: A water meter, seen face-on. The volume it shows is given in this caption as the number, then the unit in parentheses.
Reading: 75.8953 (m³)
